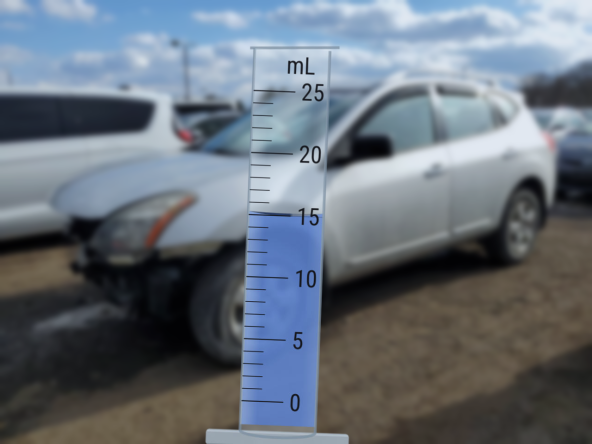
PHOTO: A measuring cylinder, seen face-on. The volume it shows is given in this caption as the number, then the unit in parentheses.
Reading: 15 (mL)
